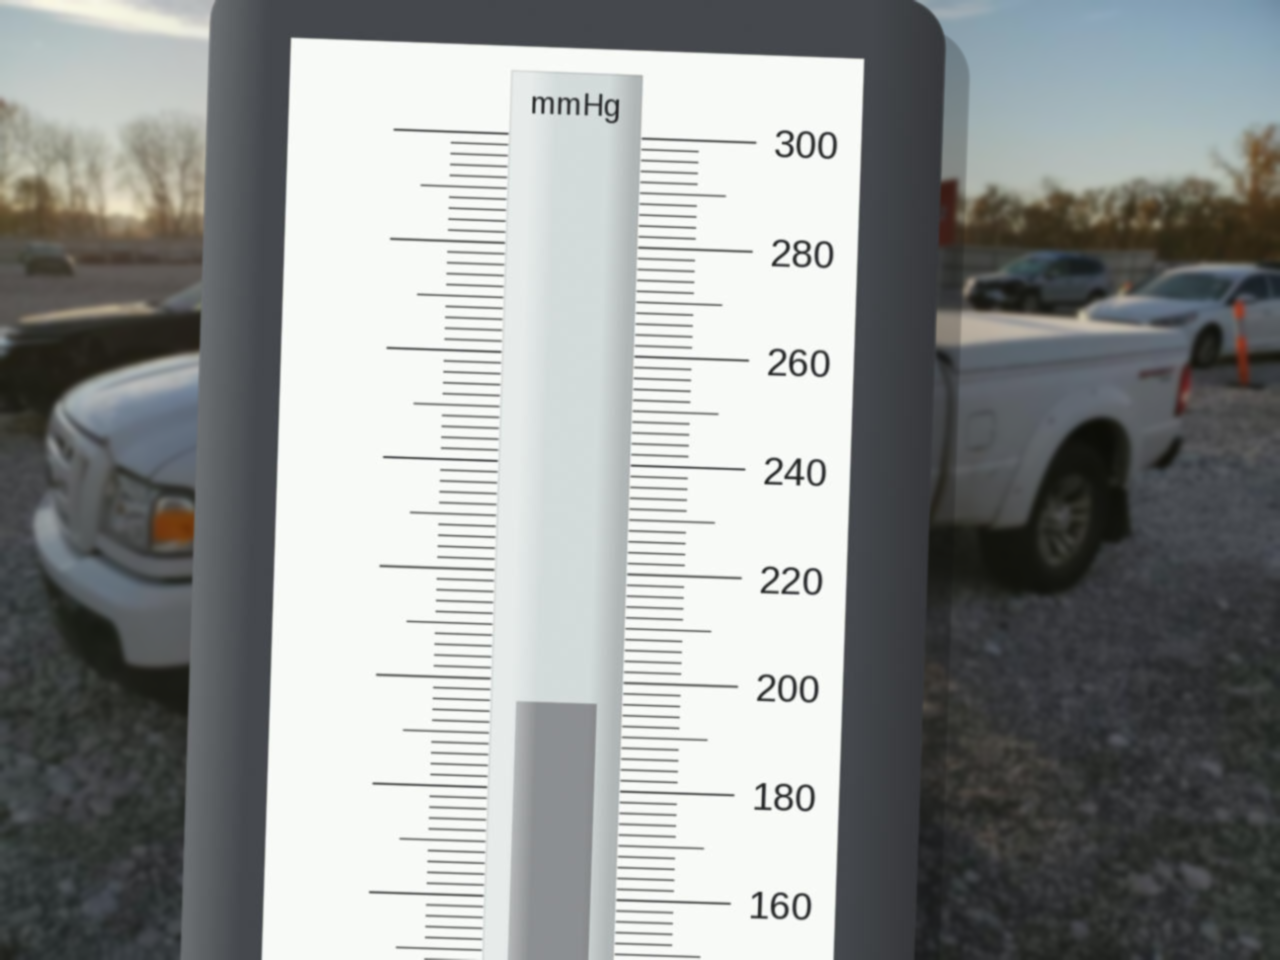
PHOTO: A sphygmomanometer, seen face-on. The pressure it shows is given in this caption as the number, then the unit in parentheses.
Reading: 196 (mmHg)
